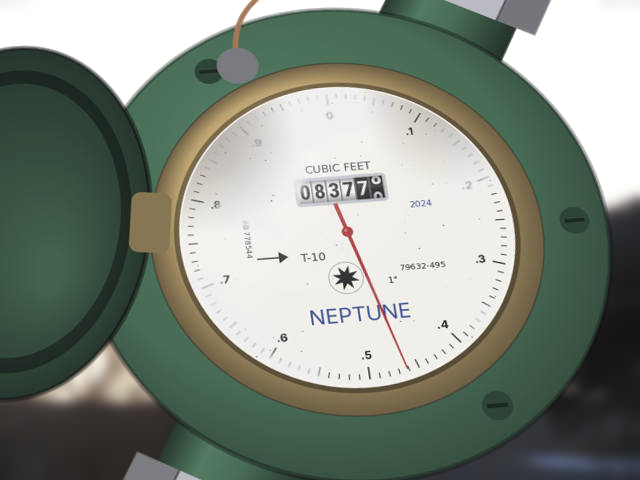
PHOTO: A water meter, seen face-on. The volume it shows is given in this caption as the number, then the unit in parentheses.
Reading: 83778.46 (ft³)
